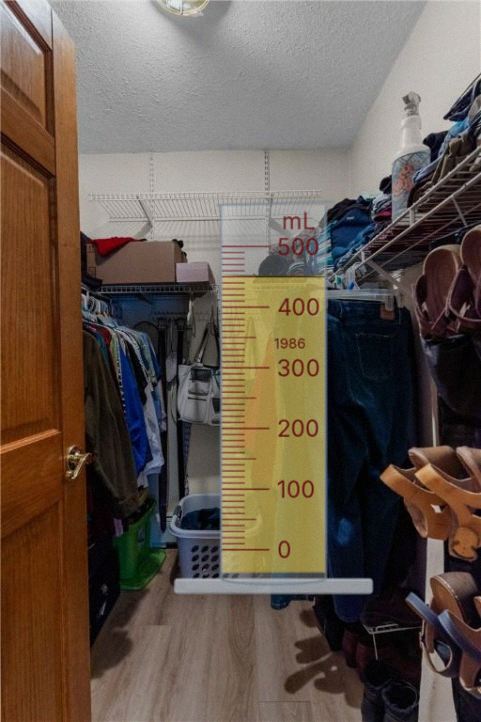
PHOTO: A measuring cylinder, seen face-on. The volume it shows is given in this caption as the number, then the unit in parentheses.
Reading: 450 (mL)
